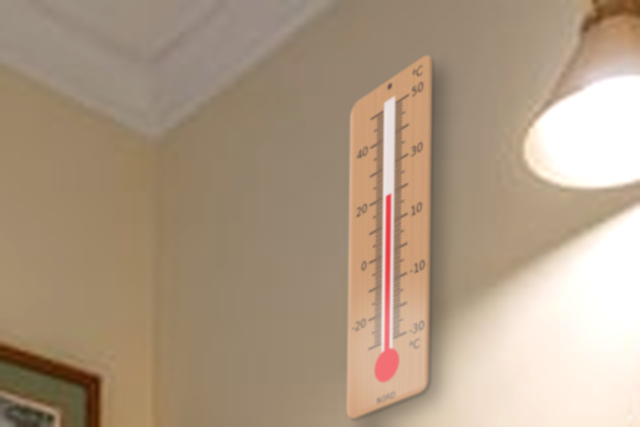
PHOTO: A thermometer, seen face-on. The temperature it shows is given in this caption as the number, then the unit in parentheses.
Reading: 20 (°C)
